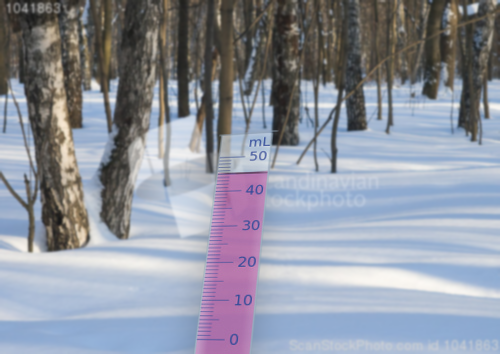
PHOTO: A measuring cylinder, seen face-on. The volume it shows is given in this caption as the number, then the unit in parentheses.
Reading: 45 (mL)
